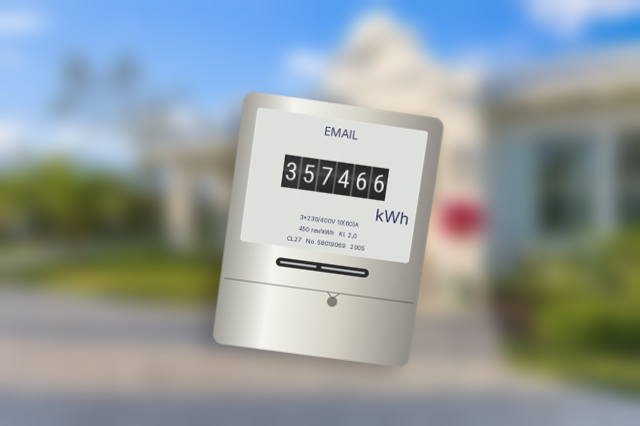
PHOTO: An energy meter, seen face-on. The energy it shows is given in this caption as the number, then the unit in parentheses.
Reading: 357466 (kWh)
